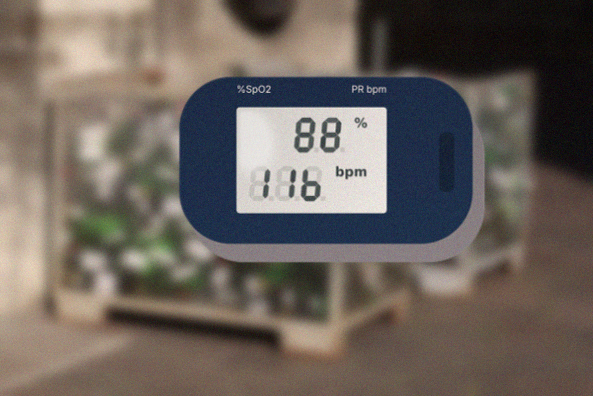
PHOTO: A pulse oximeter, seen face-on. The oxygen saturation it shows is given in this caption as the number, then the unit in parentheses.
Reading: 88 (%)
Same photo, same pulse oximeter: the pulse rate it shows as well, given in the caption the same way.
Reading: 116 (bpm)
